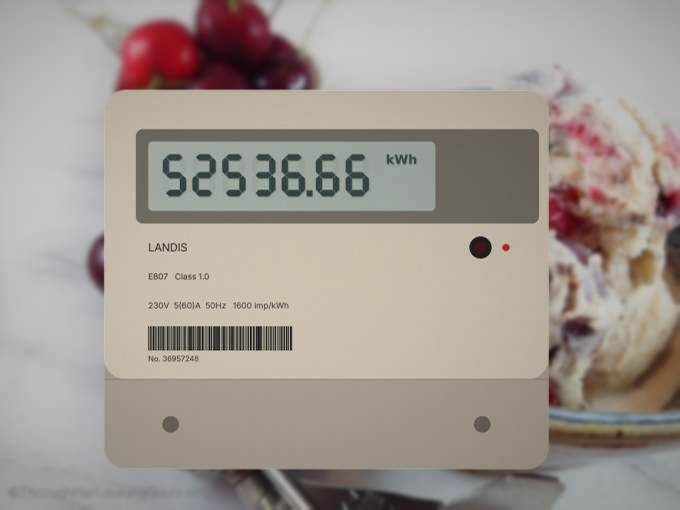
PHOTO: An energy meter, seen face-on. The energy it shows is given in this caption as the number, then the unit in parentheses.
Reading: 52536.66 (kWh)
